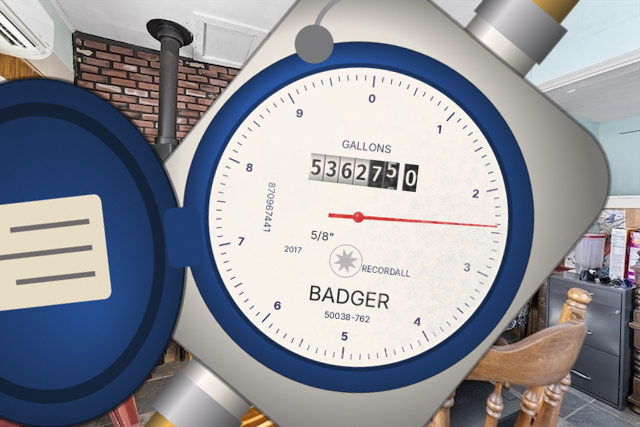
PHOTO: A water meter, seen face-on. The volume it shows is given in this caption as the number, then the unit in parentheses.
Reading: 5362752.4 (gal)
